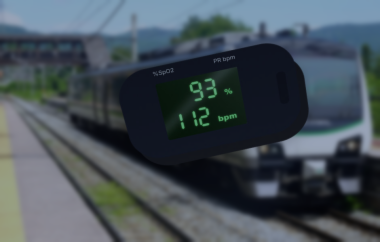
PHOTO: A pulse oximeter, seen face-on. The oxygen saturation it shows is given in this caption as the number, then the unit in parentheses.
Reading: 93 (%)
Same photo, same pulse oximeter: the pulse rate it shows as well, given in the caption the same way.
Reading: 112 (bpm)
